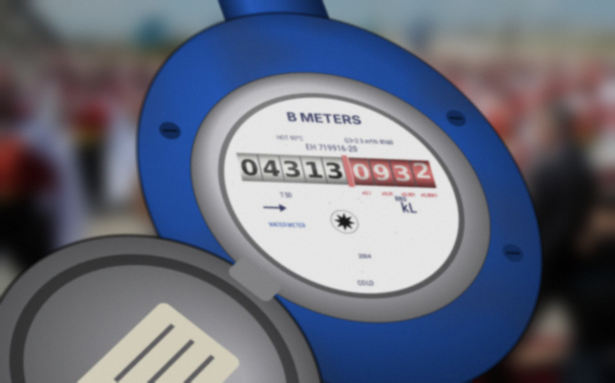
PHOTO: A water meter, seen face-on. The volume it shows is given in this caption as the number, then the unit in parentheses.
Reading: 4313.0932 (kL)
